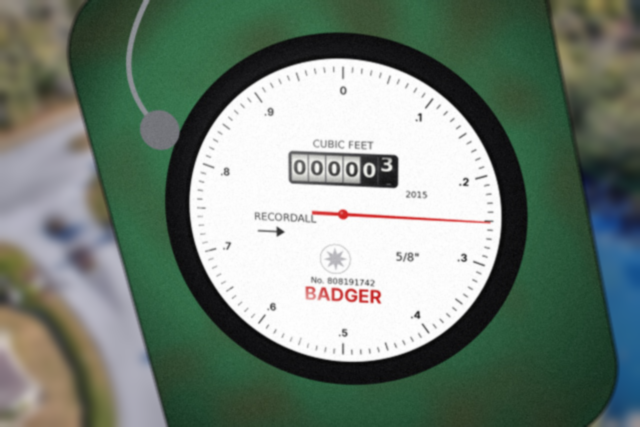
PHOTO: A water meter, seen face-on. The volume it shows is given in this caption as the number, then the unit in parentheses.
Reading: 3.25 (ft³)
